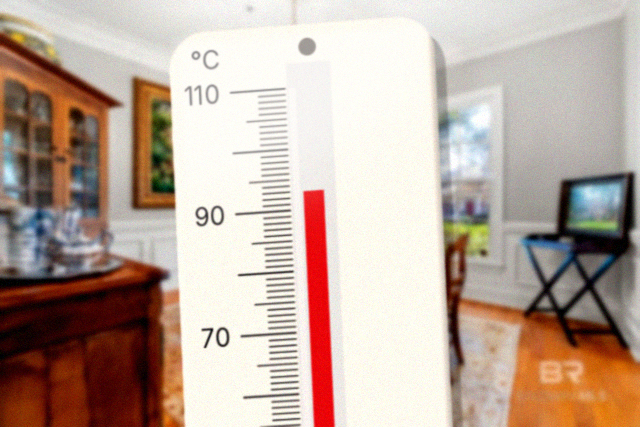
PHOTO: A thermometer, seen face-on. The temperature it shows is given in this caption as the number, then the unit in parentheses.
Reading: 93 (°C)
